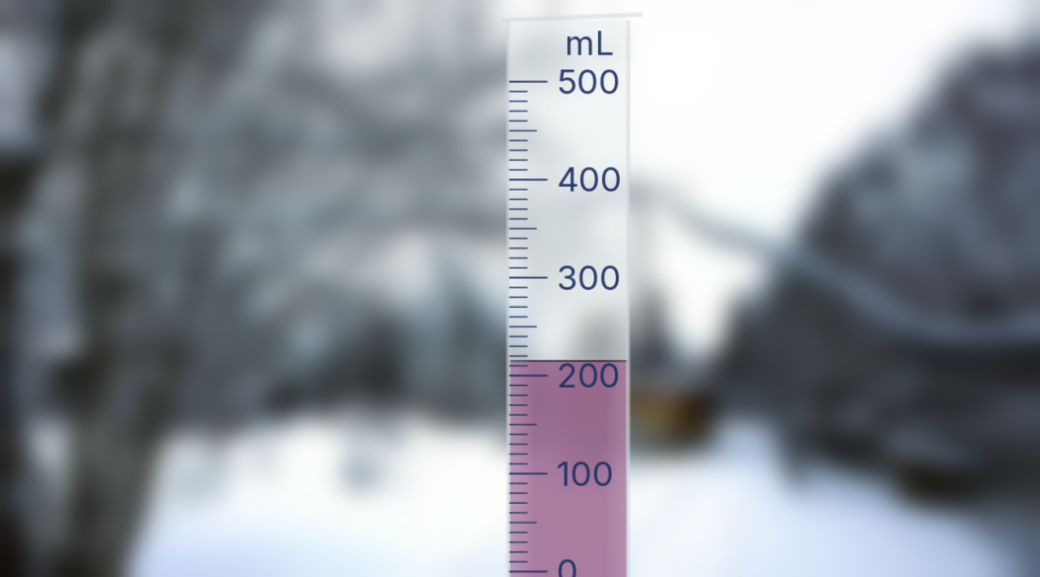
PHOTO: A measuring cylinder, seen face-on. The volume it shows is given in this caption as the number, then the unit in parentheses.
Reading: 215 (mL)
